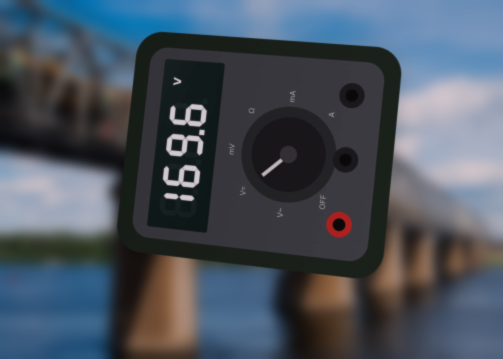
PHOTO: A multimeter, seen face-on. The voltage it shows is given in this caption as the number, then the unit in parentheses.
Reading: 169.6 (V)
